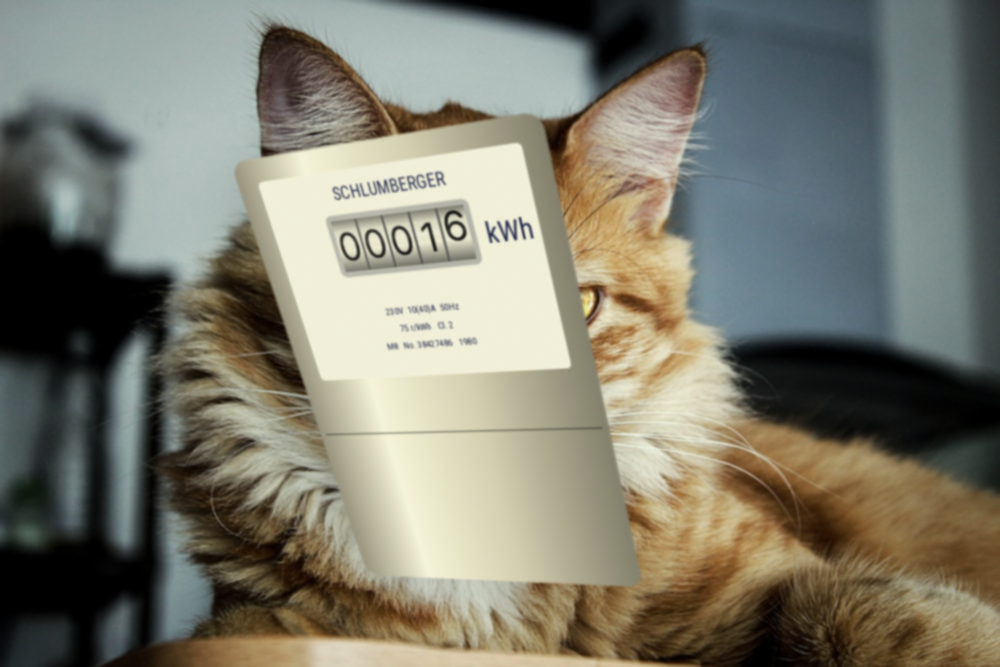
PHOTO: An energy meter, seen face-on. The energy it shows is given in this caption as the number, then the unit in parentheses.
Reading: 16 (kWh)
